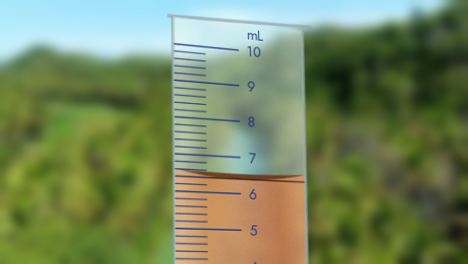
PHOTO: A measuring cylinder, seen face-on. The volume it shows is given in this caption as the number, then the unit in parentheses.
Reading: 6.4 (mL)
